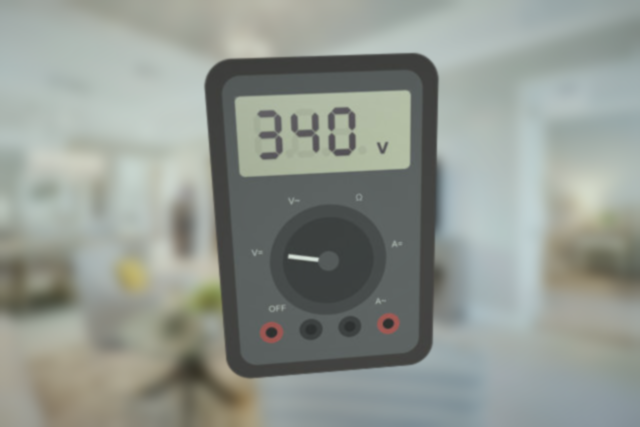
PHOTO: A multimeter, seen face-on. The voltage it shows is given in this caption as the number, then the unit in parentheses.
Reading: 340 (V)
